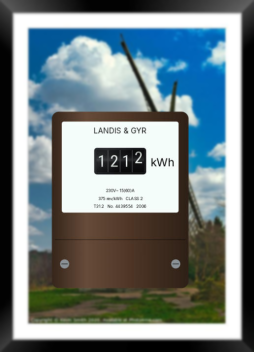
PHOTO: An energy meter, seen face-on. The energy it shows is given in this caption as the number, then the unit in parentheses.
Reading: 1212 (kWh)
